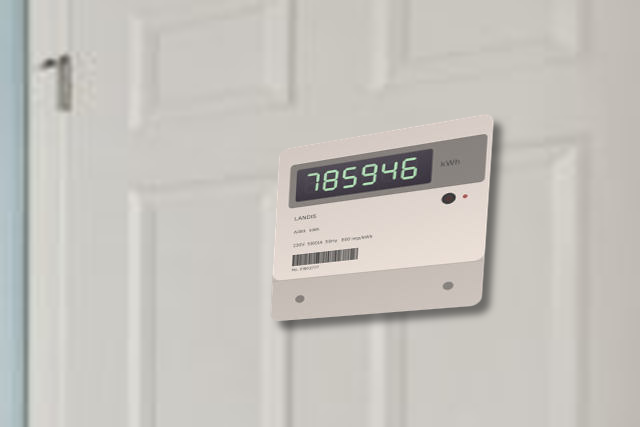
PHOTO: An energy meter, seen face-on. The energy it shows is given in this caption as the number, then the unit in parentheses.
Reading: 785946 (kWh)
